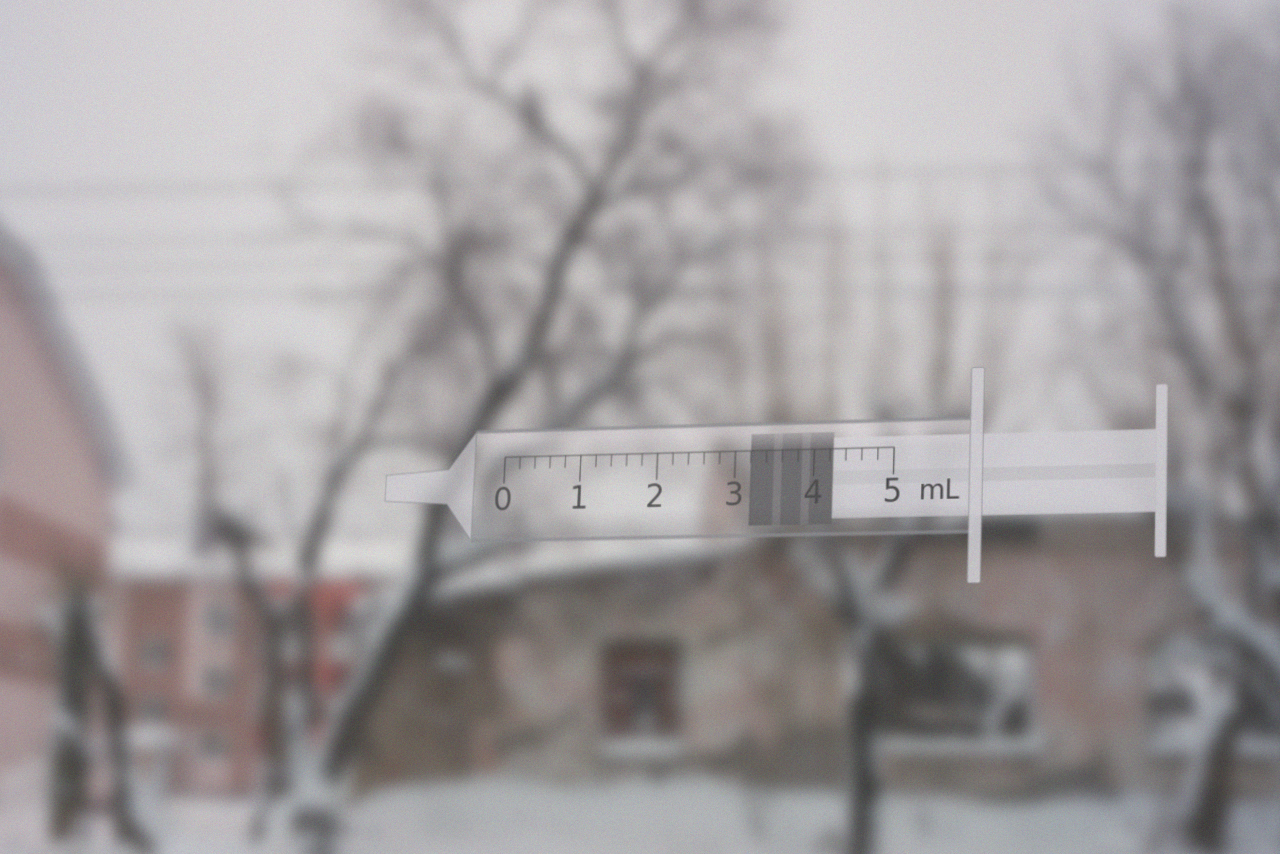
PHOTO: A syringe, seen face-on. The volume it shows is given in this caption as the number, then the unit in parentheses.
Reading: 3.2 (mL)
